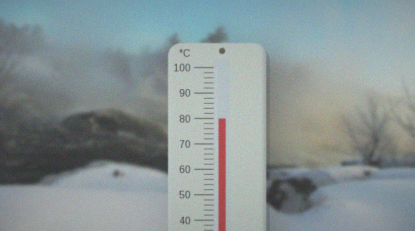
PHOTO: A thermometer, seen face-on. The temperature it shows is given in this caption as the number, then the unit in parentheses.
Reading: 80 (°C)
